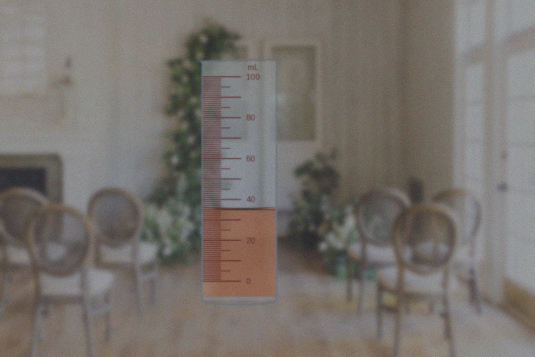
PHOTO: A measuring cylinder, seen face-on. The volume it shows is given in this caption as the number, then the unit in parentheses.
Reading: 35 (mL)
